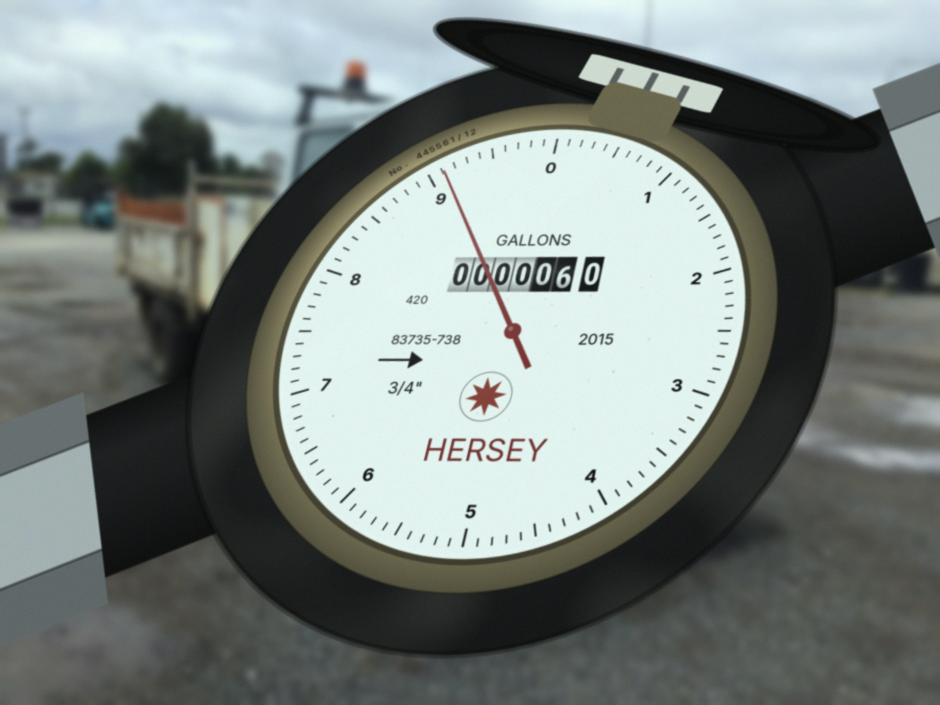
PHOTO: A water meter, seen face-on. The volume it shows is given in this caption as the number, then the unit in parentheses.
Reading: 59.1 (gal)
